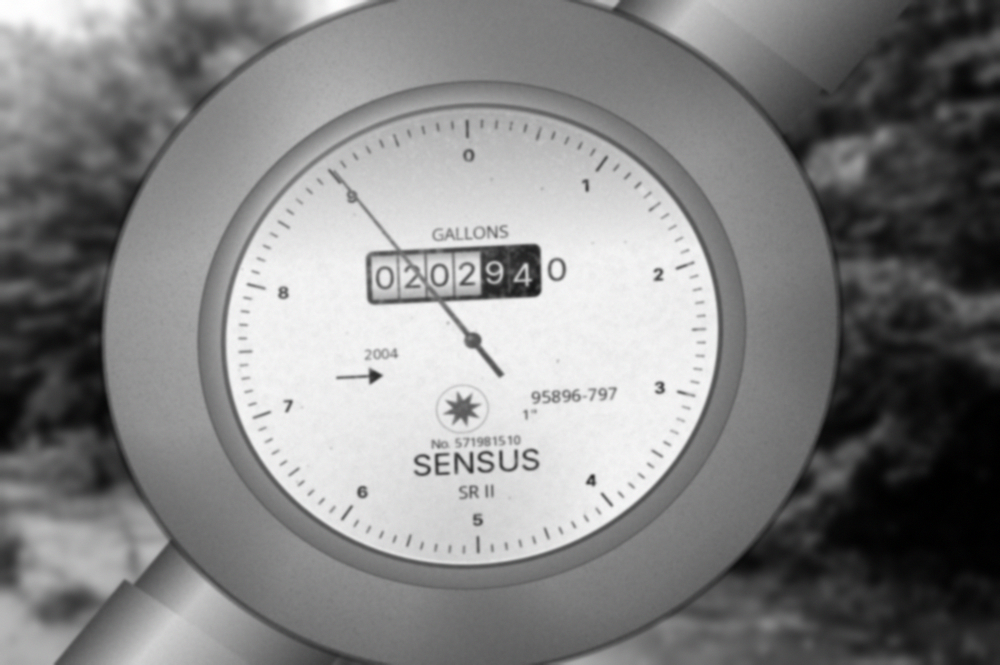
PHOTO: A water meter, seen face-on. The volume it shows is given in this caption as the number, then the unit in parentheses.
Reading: 202939.0 (gal)
